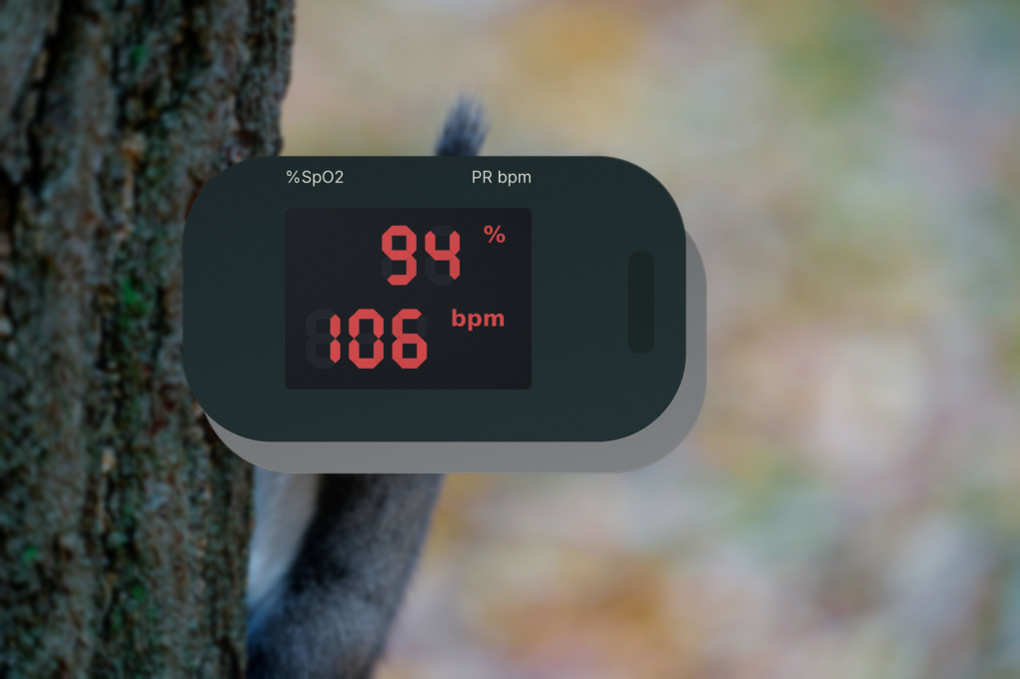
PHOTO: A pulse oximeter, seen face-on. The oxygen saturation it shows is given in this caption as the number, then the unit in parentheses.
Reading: 94 (%)
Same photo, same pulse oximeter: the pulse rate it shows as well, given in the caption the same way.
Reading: 106 (bpm)
